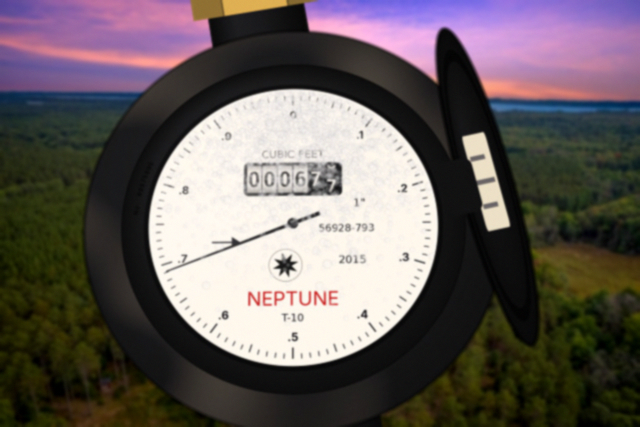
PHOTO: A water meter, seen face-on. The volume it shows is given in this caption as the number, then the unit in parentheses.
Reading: 676.69 (ft³)
